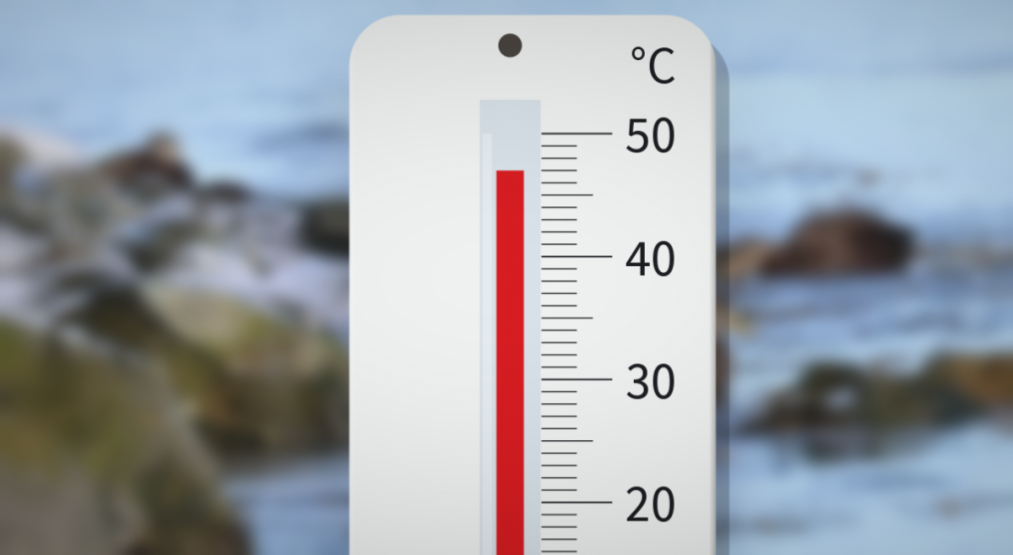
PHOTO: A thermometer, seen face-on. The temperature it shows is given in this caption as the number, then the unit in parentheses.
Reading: 47 (°C)
